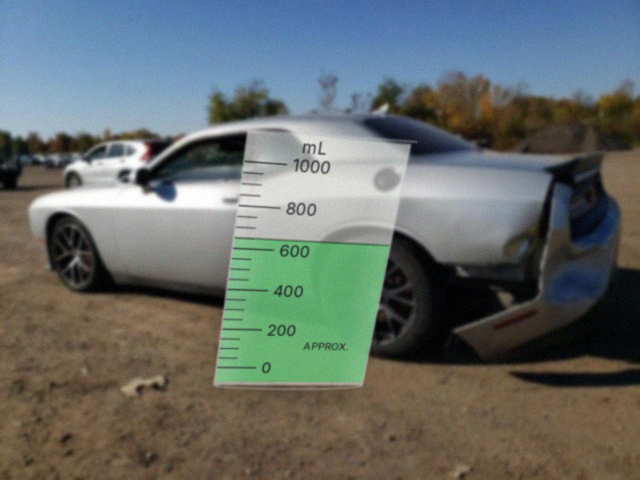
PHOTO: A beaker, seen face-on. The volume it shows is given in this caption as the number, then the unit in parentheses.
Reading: 650 (mL)
